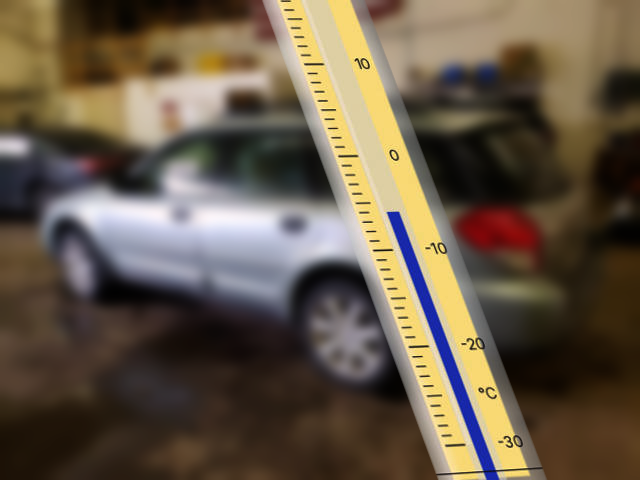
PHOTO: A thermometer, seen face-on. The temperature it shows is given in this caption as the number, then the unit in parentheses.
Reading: -6 (°C)
